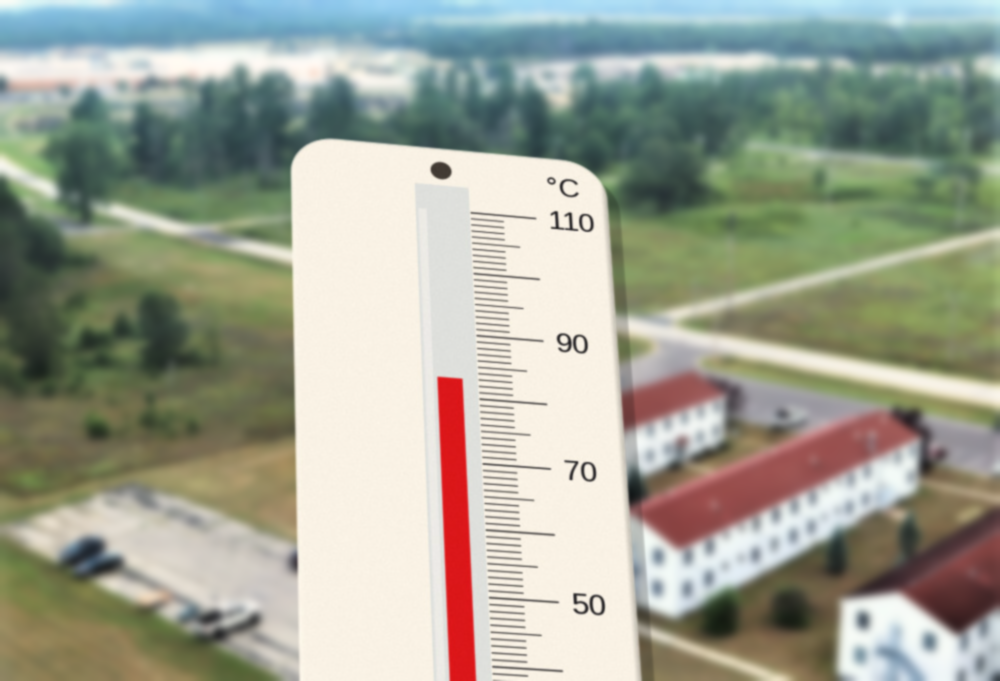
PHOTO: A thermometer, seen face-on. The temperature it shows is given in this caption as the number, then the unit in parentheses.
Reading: 83 (°C)
